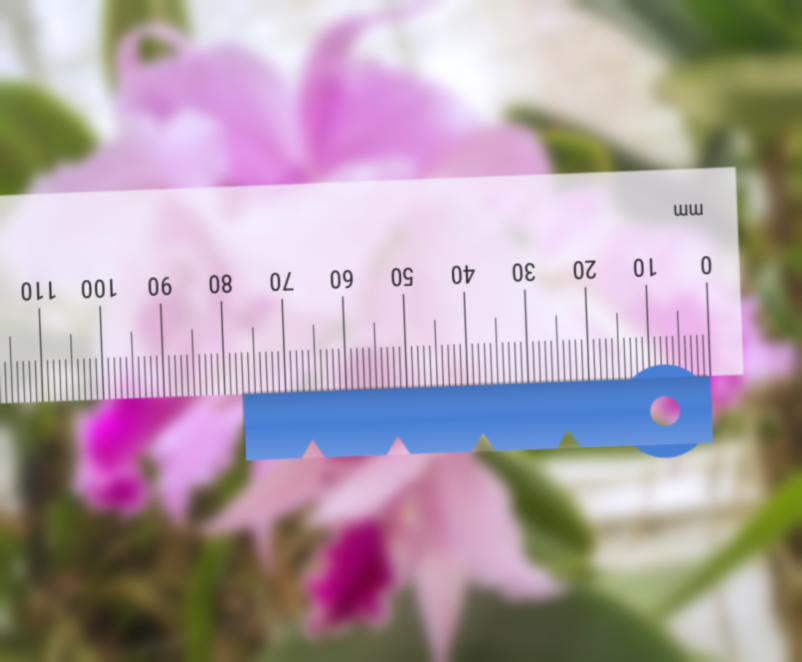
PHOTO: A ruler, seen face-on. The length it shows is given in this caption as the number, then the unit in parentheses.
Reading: 77 (mm)
